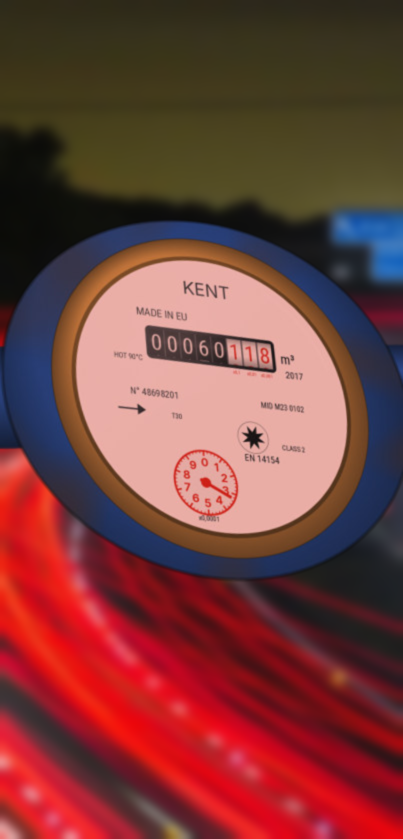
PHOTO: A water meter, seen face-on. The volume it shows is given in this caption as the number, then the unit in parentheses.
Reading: 60.1183 (m³)
